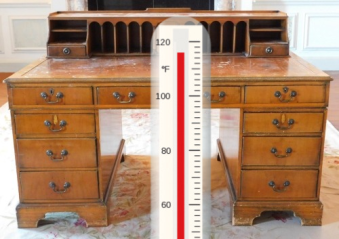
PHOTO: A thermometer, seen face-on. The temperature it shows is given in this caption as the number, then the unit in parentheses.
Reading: 116 (°F)
